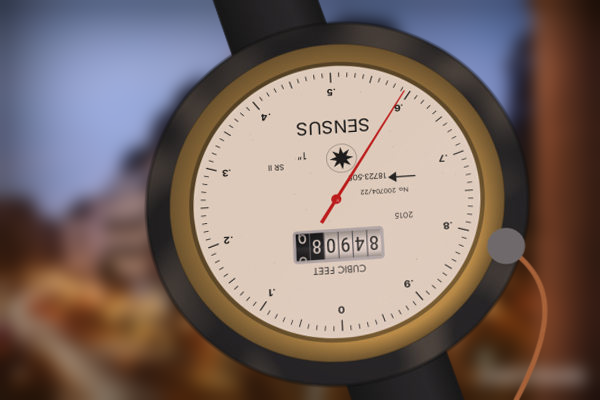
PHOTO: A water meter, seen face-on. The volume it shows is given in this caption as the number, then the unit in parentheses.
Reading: 849088.59 (ft³)
